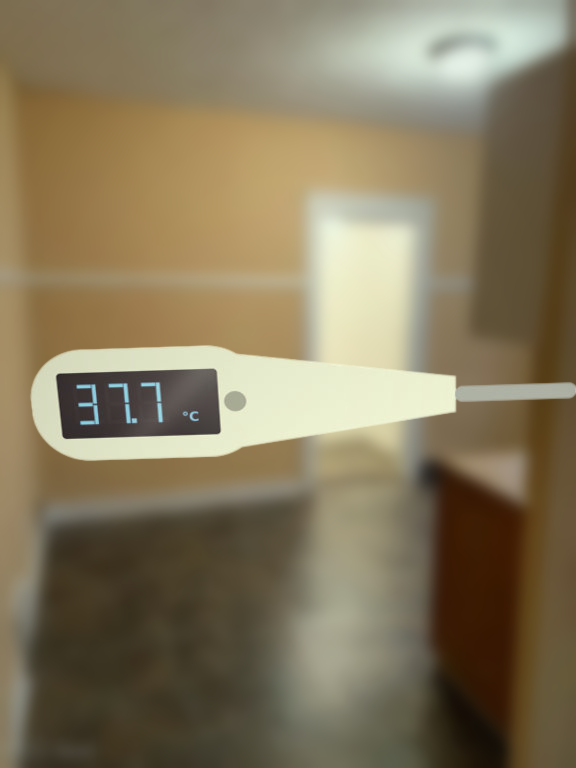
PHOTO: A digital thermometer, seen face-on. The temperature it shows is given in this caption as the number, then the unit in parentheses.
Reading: 37.7 (°C)
